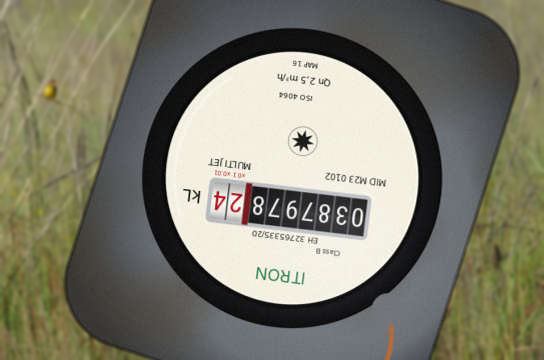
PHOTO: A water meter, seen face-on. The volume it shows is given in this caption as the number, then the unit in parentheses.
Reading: 387978.24 (kL)
